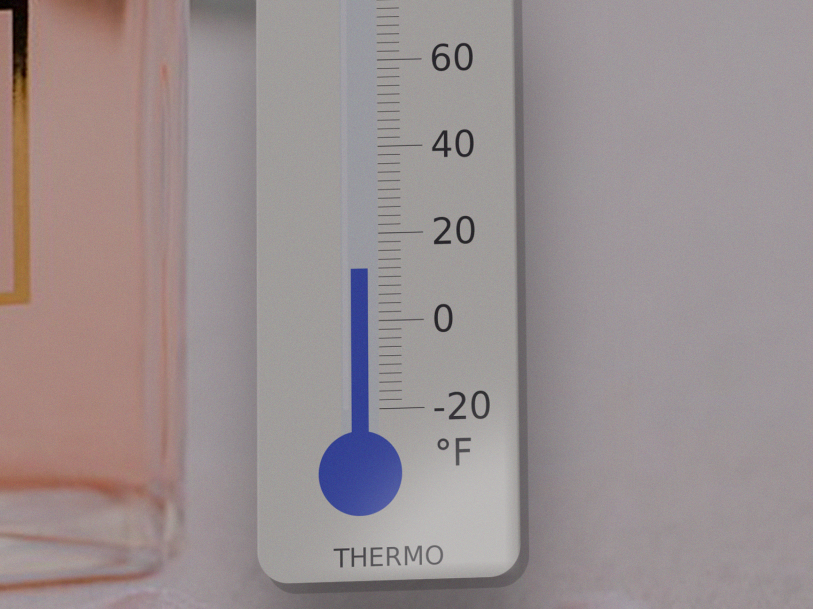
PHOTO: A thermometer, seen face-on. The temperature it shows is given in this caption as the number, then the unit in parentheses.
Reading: 12 (°F)
